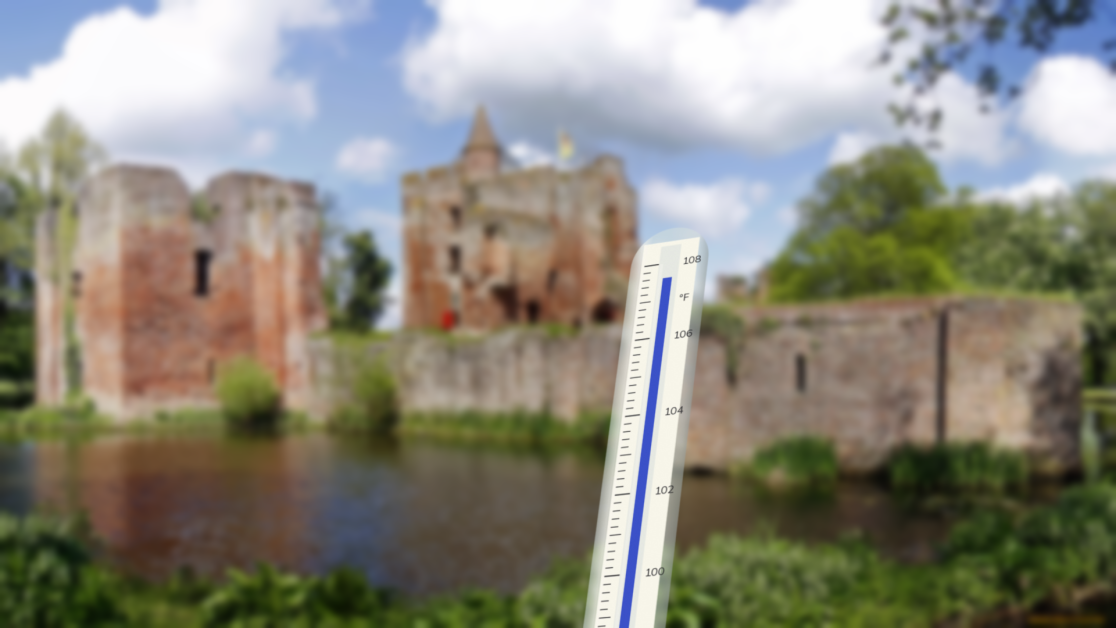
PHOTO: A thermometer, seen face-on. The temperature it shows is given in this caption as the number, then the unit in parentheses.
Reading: 107.6 (°F)
